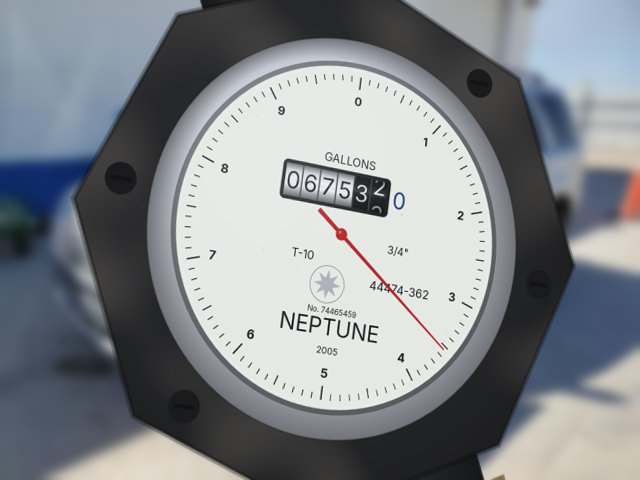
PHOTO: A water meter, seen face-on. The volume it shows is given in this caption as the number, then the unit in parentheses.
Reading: 675323.5 (gal)
